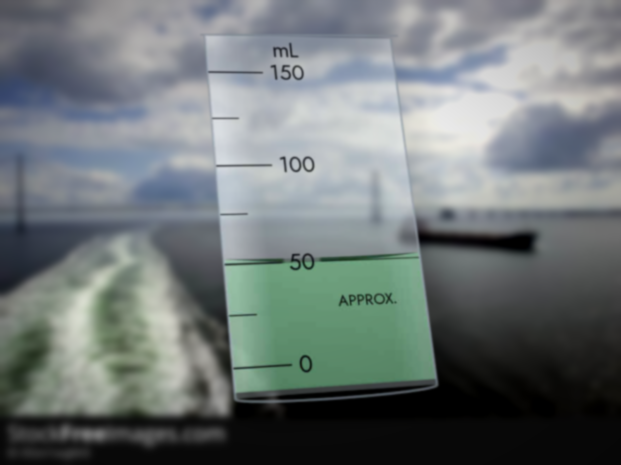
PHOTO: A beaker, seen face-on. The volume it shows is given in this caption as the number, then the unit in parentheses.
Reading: 50 (mL)
